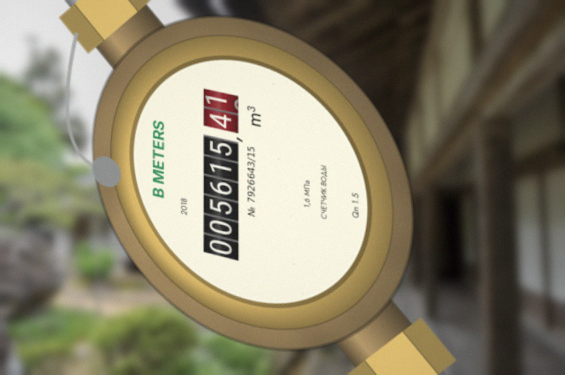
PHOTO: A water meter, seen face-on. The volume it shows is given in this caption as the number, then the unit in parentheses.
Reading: 5615.41 (m³)
